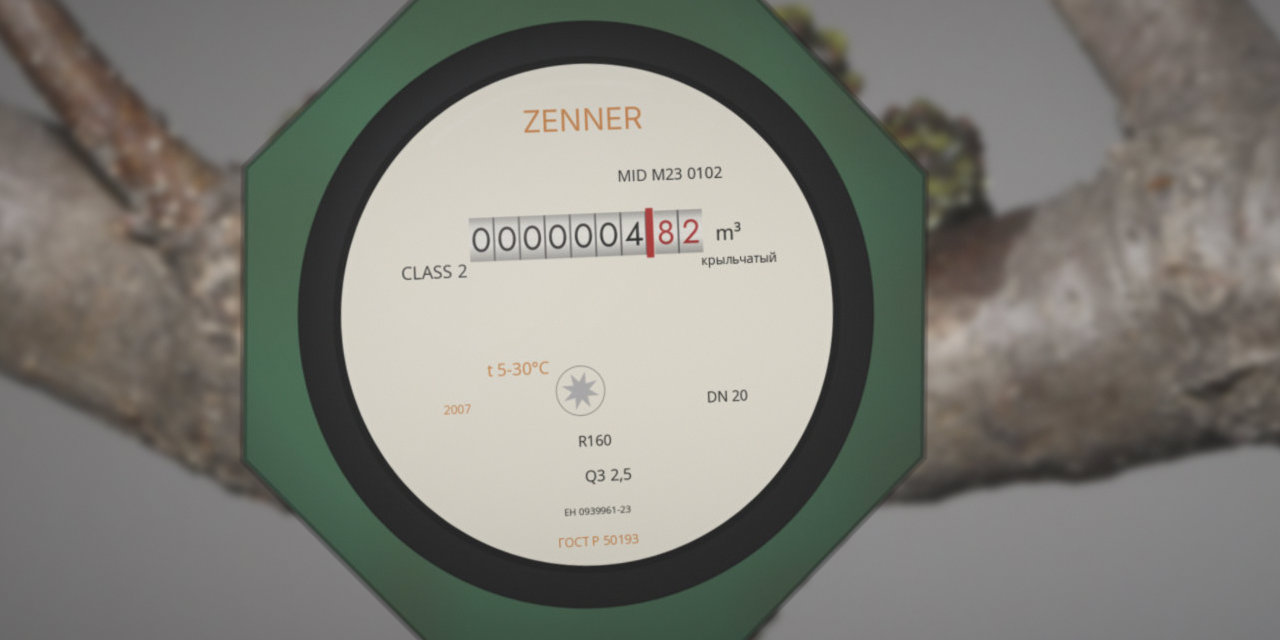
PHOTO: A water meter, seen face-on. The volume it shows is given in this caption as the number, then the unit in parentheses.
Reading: 4.82 (m³)
